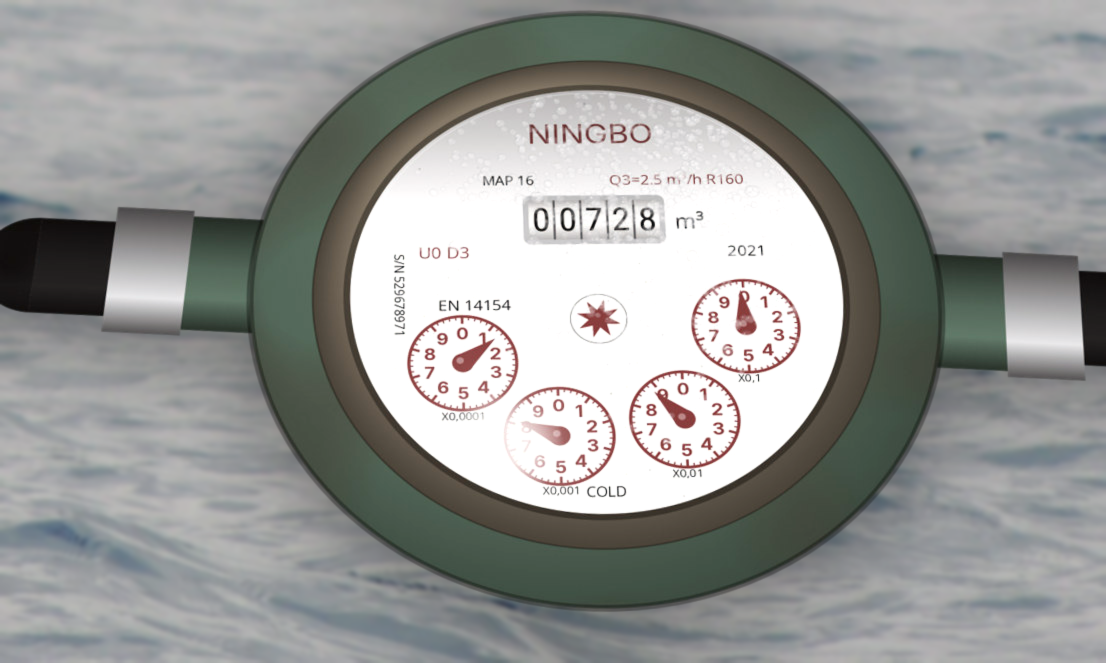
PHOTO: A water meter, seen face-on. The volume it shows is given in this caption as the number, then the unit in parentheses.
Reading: 727.9881 (m³)
